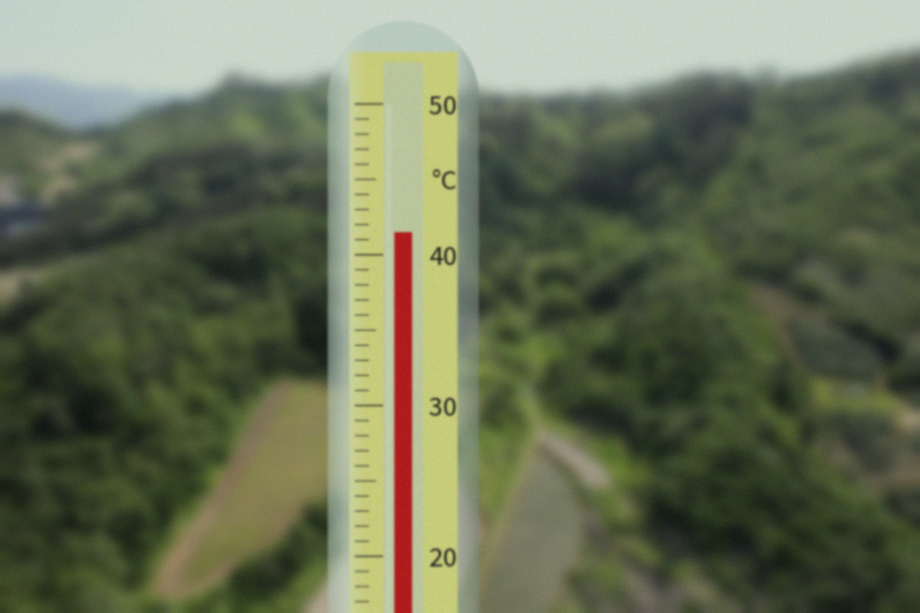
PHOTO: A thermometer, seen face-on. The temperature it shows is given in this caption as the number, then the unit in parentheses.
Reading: 41.5 (°C)
